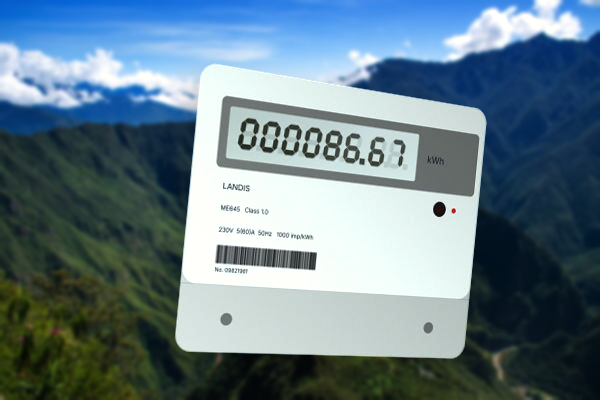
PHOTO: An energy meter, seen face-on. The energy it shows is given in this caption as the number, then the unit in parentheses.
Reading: 86.67 (kWh)
